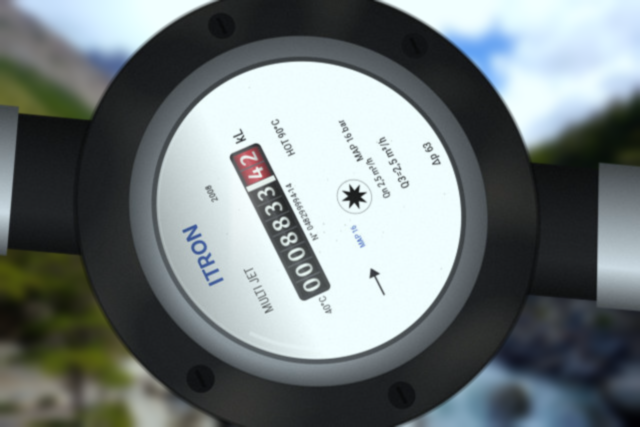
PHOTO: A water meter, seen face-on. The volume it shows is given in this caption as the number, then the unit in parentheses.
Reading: 8833.42 (kL)
